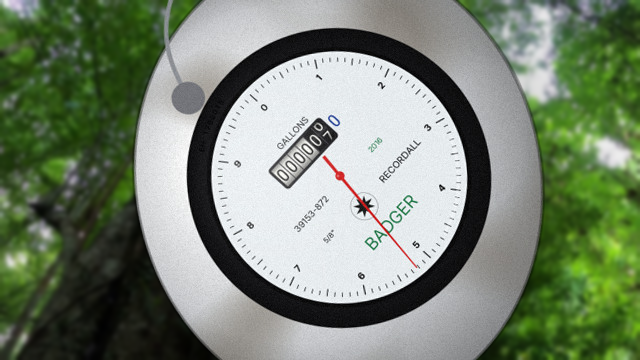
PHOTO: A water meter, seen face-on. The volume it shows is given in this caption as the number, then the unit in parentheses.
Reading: 65.2 (gal)
